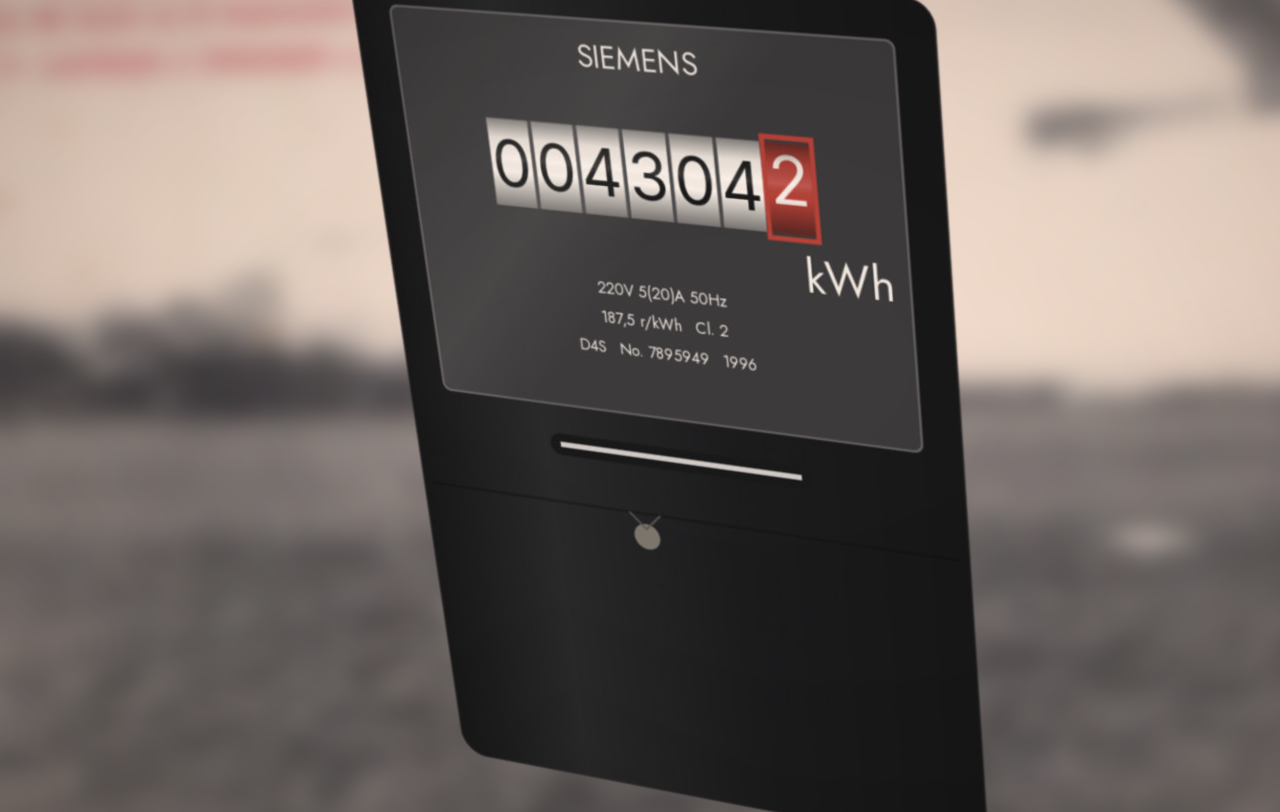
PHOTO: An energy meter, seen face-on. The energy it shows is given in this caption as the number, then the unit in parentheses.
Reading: 4304.2 (kWh)
